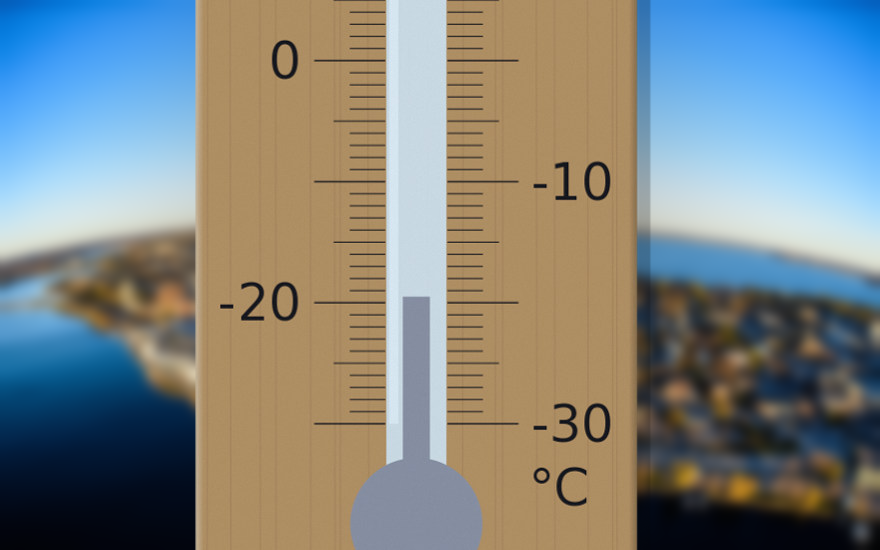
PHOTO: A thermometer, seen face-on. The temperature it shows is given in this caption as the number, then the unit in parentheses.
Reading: -19.5 (°C)
